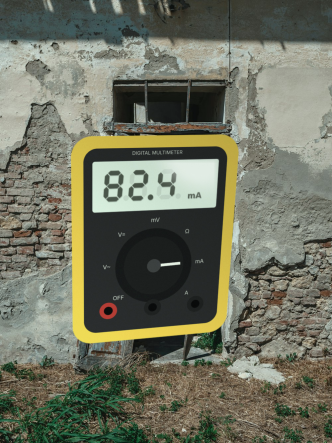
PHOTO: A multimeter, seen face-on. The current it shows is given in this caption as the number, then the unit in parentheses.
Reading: 82.4 (mA)
